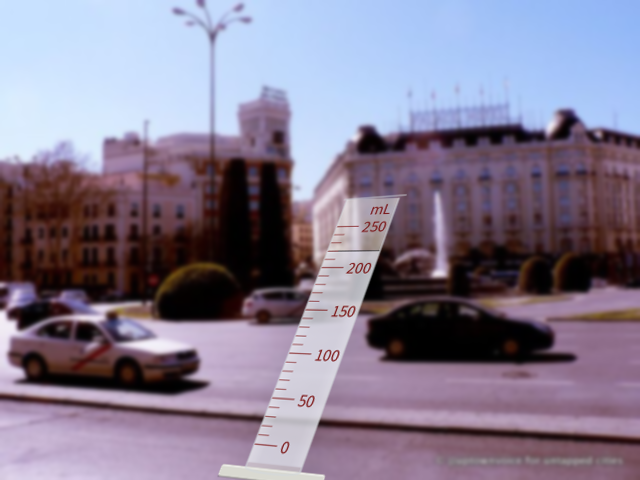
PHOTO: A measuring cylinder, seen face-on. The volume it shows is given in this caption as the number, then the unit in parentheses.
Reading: 220 (mL)
